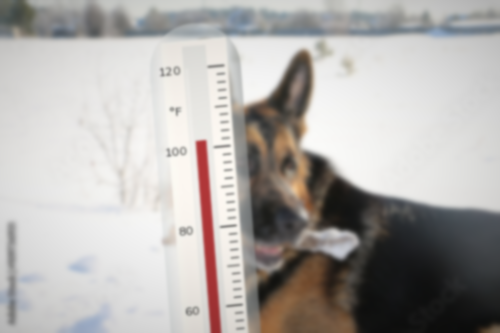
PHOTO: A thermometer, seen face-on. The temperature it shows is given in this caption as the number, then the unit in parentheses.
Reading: 102 (°F)
